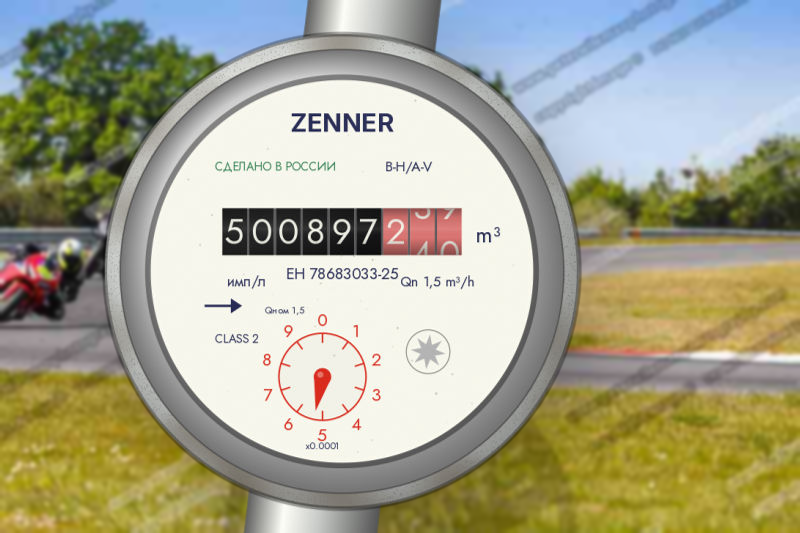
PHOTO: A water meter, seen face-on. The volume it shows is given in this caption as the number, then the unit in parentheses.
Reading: 500897.2395 (m³)
